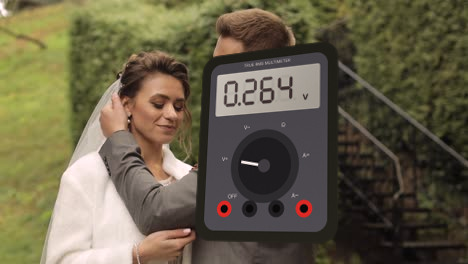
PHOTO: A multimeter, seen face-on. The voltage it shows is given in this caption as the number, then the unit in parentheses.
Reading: 0.264 (V)
